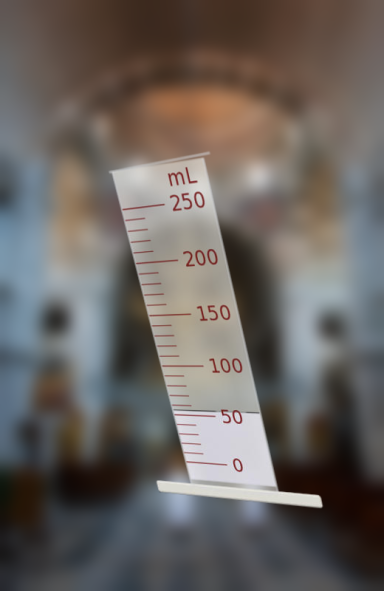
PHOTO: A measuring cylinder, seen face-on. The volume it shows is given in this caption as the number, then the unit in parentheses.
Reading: 55 (mL)
